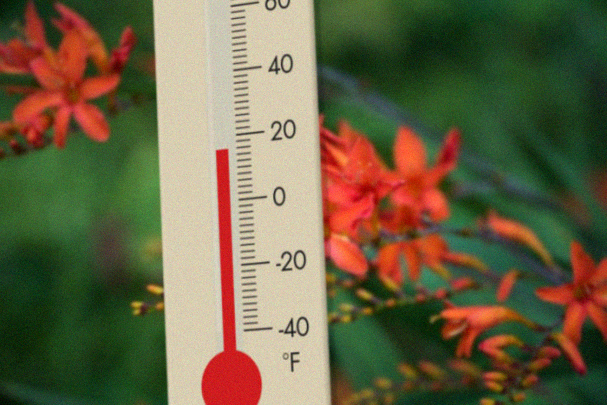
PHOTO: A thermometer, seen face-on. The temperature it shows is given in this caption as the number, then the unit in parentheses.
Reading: 16 (°F)
